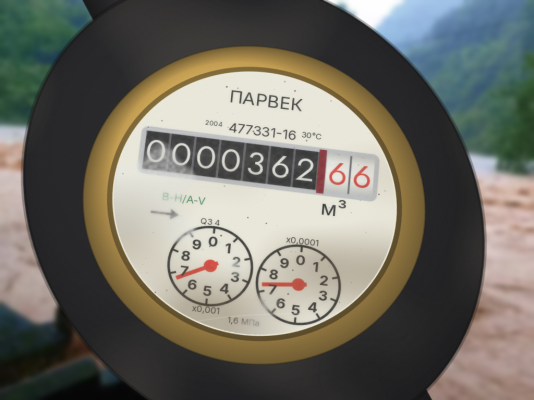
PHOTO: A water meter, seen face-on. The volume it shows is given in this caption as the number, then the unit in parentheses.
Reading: 362.6667 (m³)
